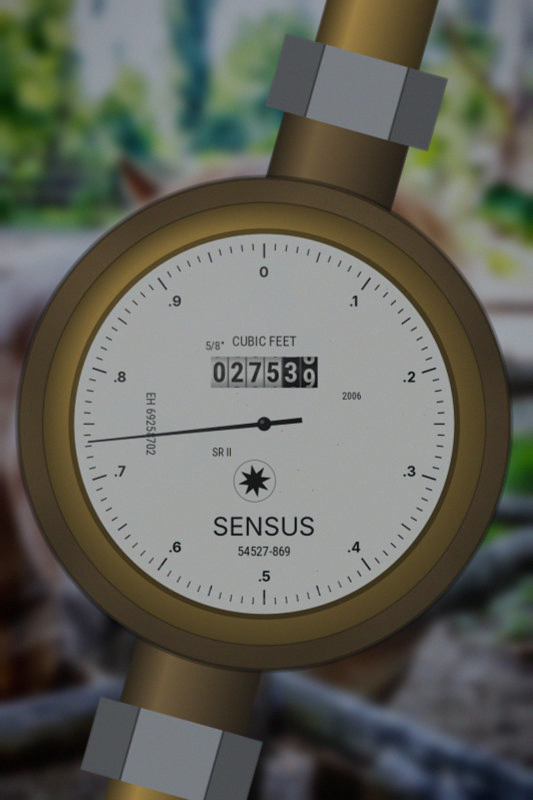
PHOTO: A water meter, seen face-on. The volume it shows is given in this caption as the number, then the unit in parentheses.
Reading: 27538.73 (ft³)
